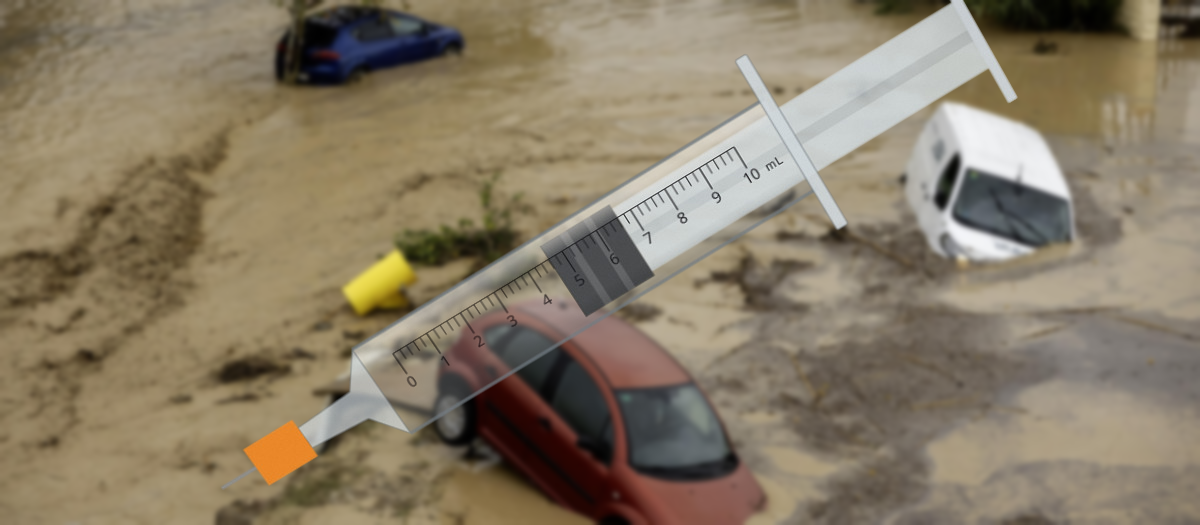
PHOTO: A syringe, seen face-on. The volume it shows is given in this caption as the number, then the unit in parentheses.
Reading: 4.6 (mL)
